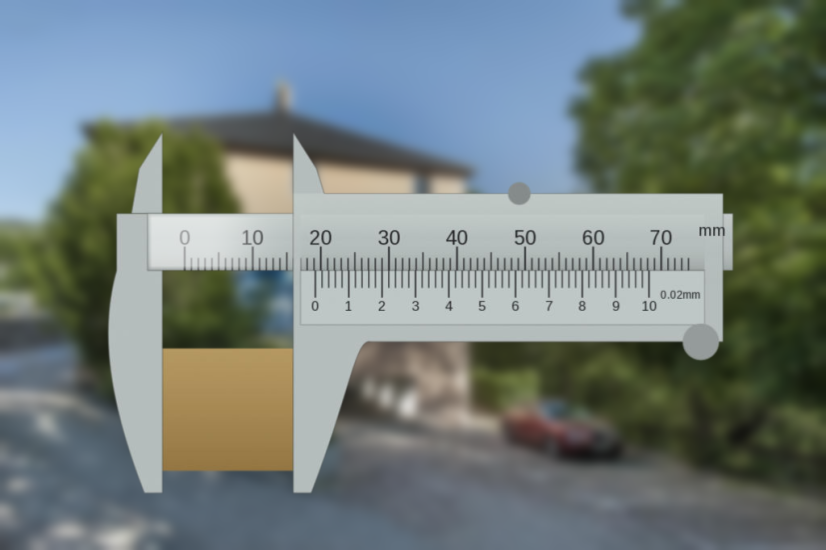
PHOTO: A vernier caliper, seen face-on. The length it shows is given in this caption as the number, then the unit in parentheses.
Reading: 19.2 (mm)
